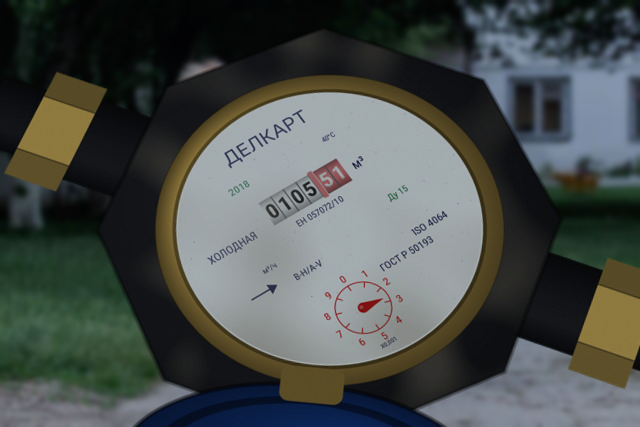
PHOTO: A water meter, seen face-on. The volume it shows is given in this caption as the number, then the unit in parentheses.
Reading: 105.512 (m³)
